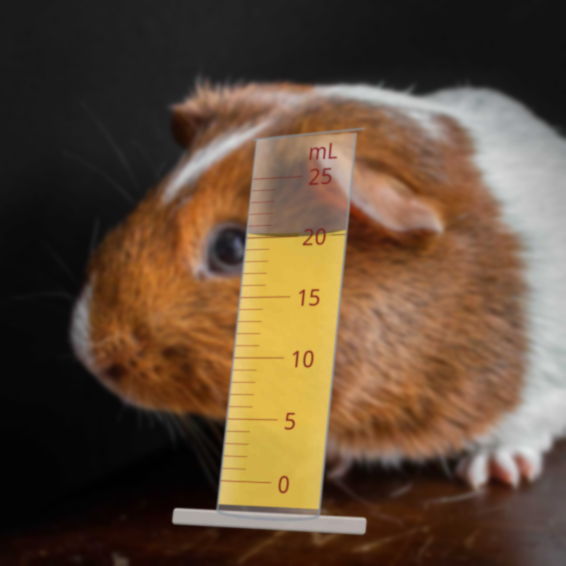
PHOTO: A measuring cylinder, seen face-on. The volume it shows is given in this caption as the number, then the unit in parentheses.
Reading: 20 (mL)
